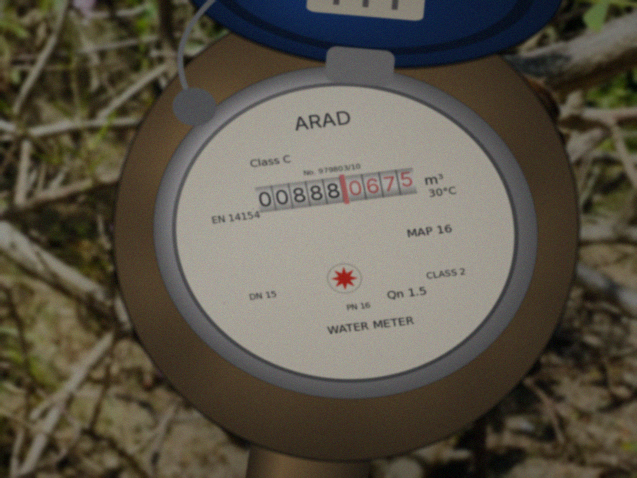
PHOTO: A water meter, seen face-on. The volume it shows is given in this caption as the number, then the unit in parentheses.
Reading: 888.0675 (m³)
